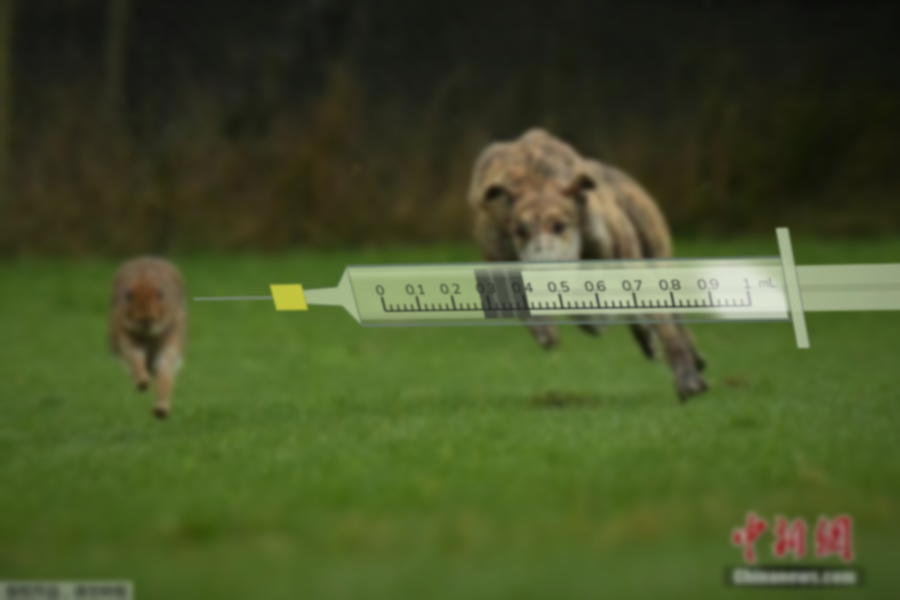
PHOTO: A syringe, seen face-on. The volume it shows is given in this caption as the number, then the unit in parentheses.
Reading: 0.28 (mL)
